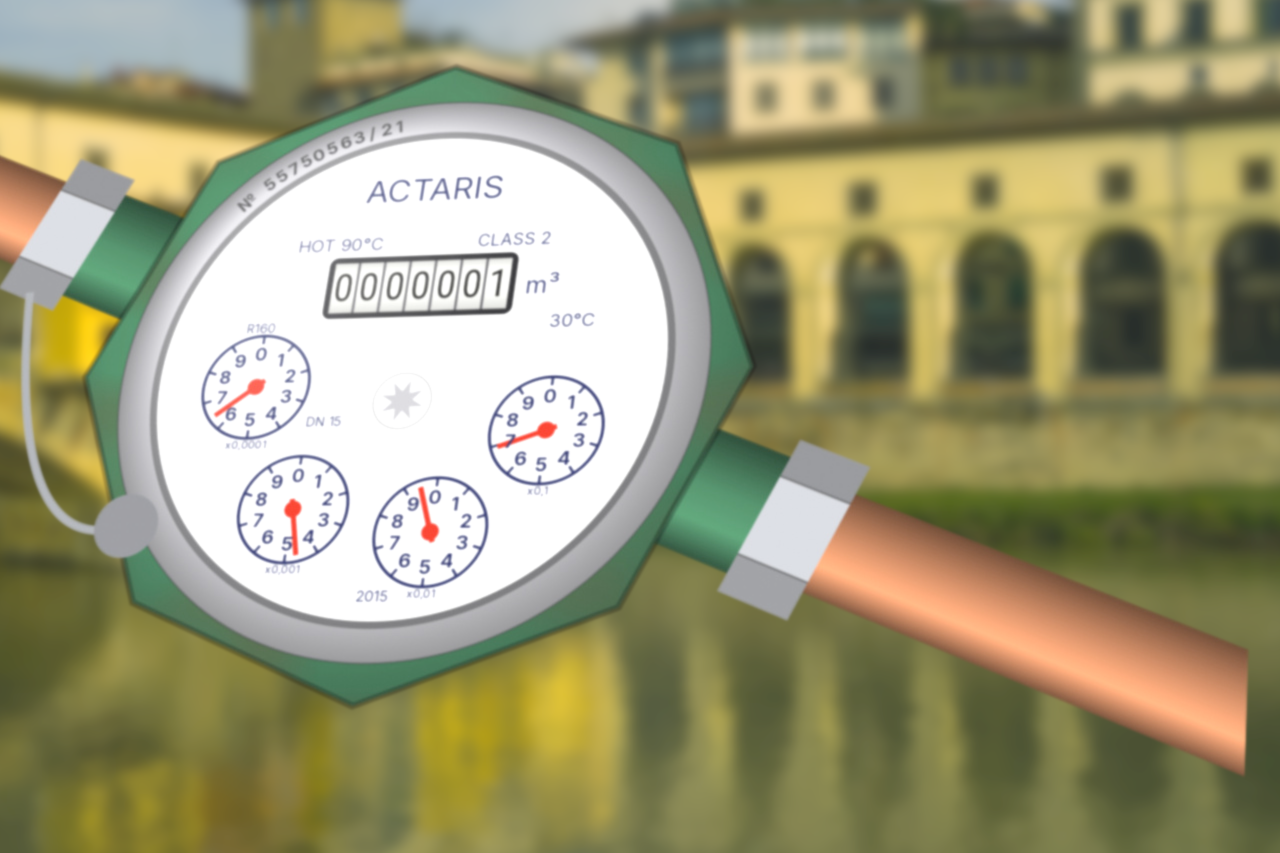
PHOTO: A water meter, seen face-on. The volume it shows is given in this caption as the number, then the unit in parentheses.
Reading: 1.6946 (m³)
